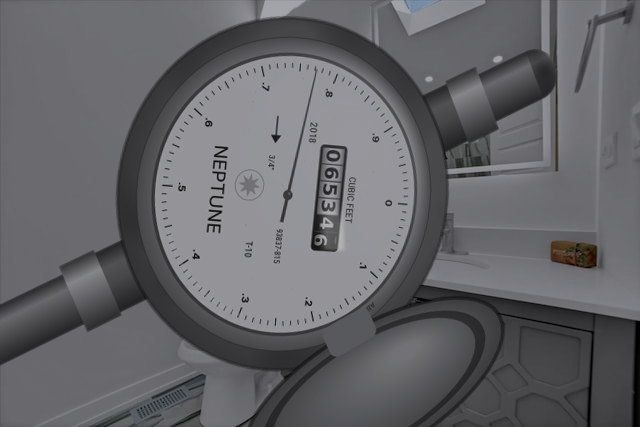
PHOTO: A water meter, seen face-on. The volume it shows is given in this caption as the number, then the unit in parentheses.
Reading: 65345.77 (ft³)
